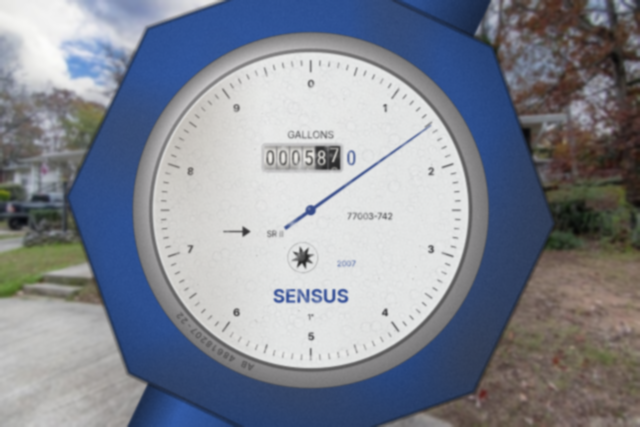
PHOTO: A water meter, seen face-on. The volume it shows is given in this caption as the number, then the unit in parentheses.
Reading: 5871.5 (gal)
